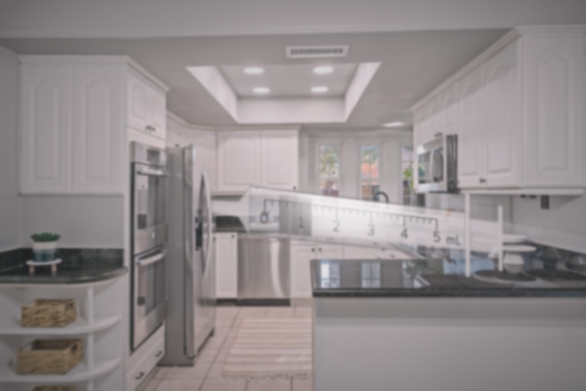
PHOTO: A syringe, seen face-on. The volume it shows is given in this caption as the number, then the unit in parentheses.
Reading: 0.4 (mL)
